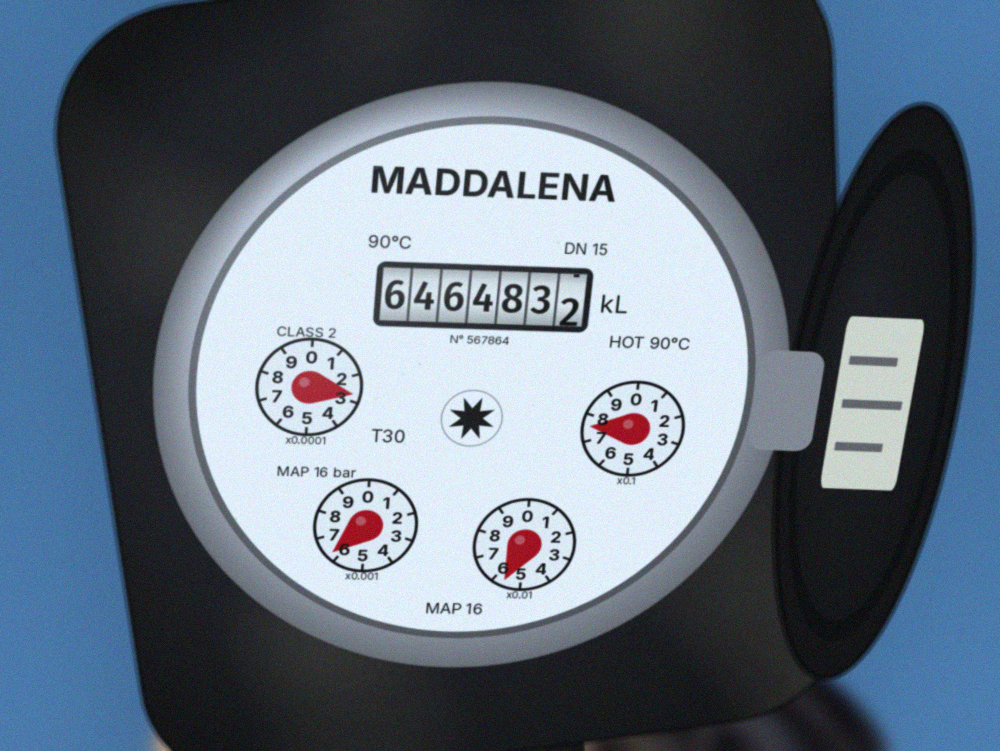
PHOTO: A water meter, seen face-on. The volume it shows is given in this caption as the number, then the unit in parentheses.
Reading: 6464831.7562 (kL)
